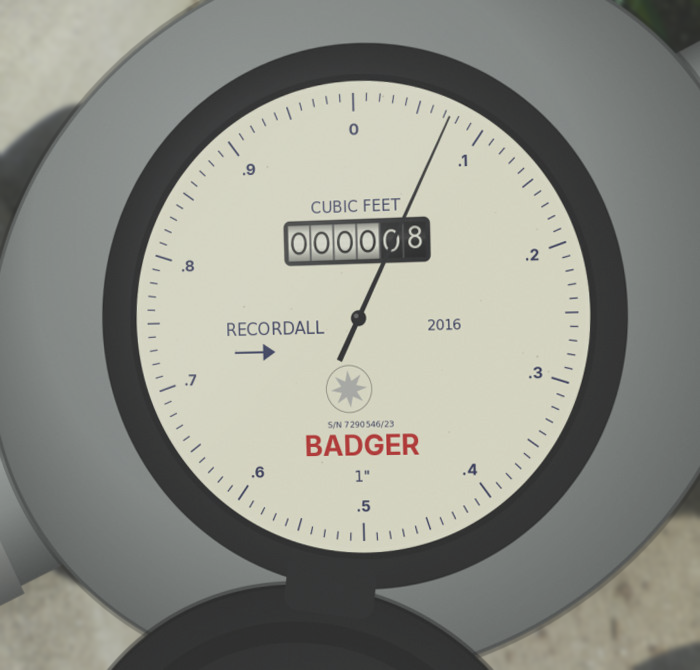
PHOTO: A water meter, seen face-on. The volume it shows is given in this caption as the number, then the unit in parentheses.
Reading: 8.07 (ft³)
